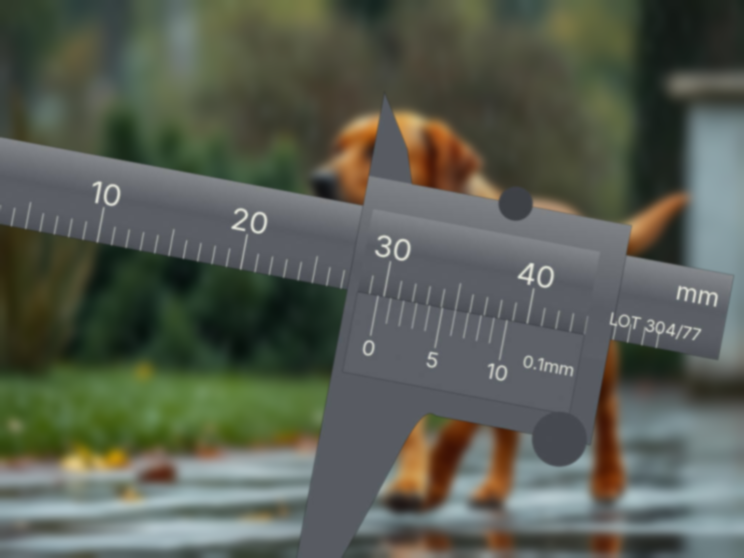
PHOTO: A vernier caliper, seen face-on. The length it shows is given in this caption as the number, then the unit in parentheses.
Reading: 29.6 (mm)
